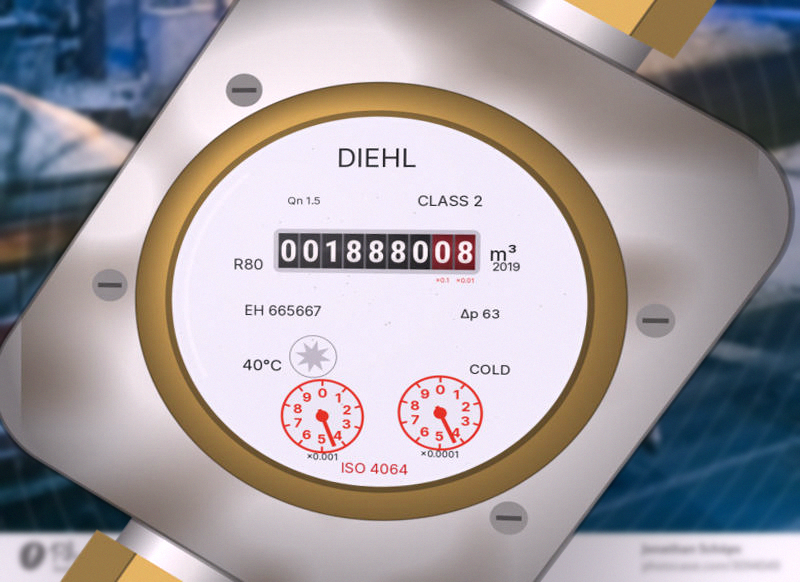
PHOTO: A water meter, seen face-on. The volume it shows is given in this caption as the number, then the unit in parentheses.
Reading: 18880.0844 (m³)
